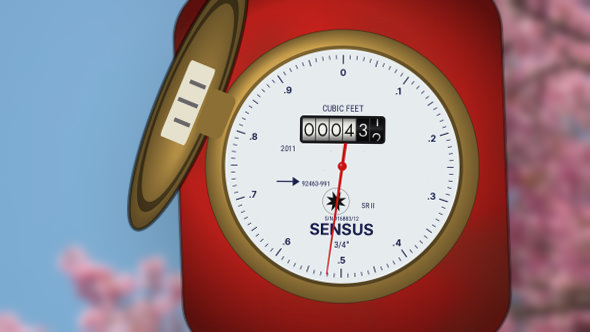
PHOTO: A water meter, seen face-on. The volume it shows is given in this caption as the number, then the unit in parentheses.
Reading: 431.52 (ft³)
